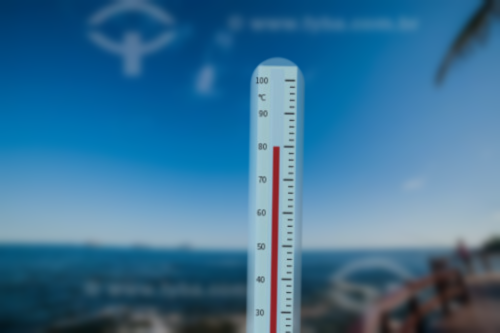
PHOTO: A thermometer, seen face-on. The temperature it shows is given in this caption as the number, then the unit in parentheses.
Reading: 80 (°C)
